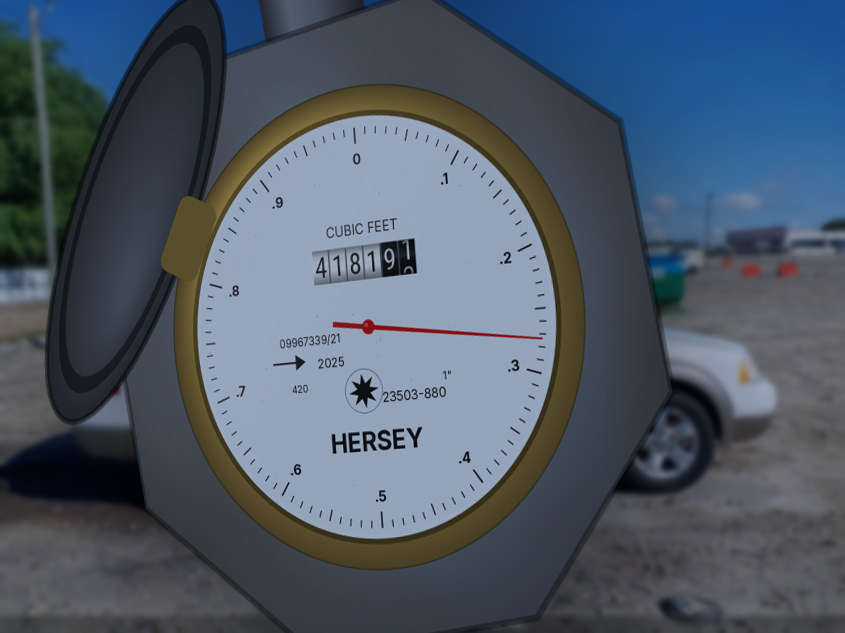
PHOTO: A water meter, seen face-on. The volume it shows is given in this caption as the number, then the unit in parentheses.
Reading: 418191.27 (ft³)
